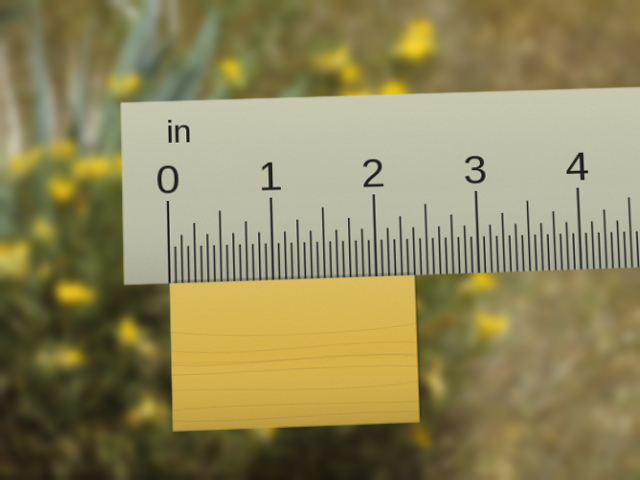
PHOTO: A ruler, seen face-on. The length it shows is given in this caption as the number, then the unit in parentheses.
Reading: 2.375 (in)
